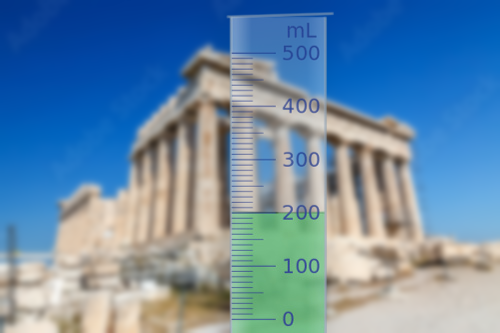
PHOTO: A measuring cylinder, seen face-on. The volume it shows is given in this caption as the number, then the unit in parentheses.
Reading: 200 (mL)
